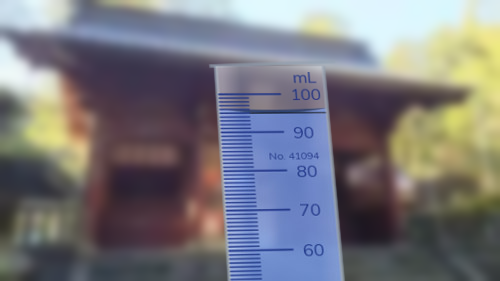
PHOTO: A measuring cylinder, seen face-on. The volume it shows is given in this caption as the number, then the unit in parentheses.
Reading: 95 (mL)
